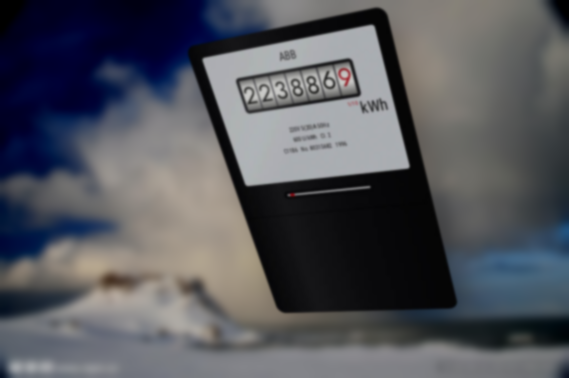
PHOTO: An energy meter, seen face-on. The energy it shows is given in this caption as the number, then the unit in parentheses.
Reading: 223886.9 (kWh)
